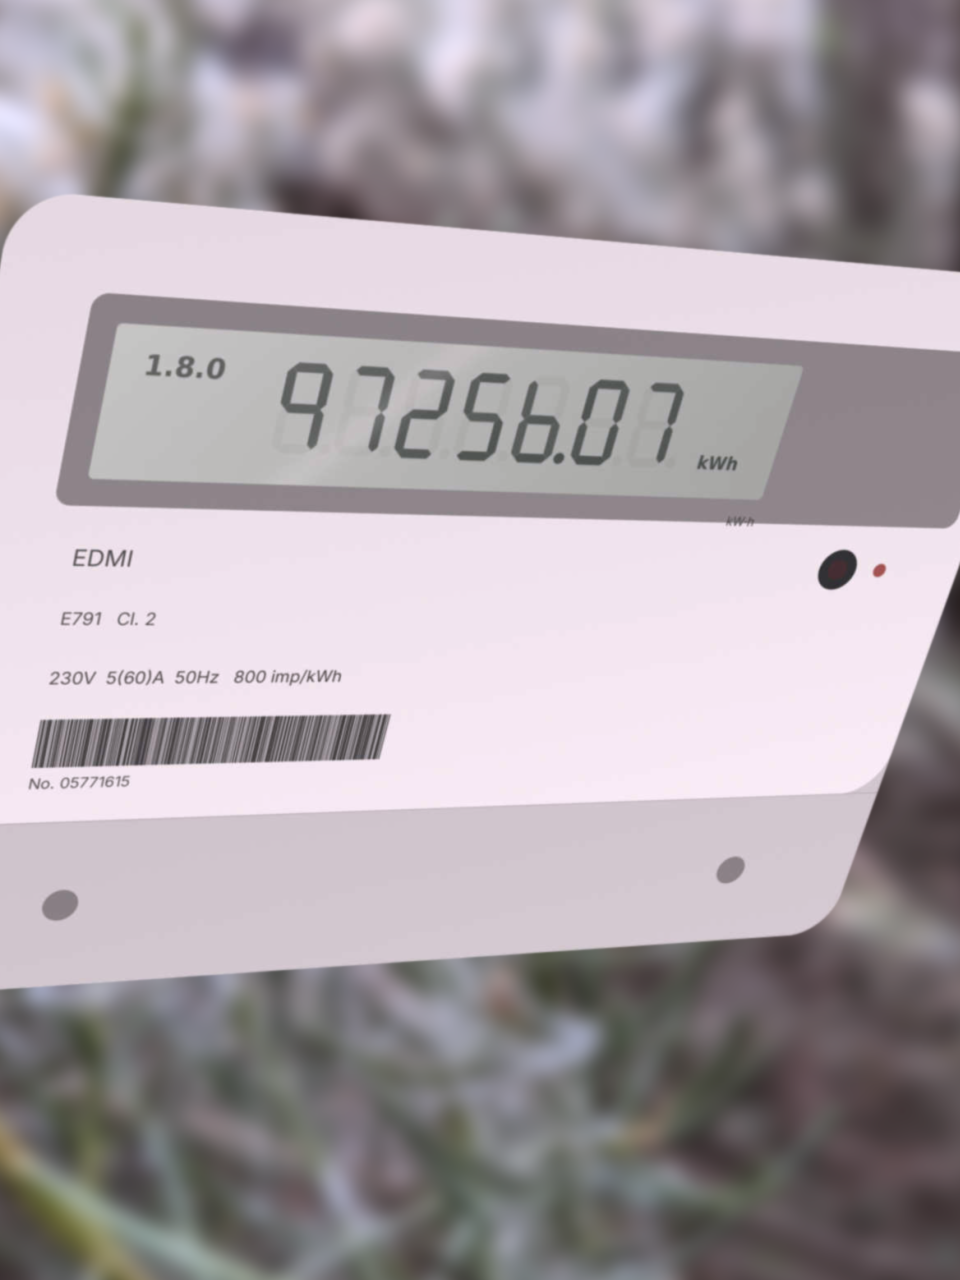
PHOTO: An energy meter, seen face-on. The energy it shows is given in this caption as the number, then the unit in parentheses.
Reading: 97256.07 (kWh)
